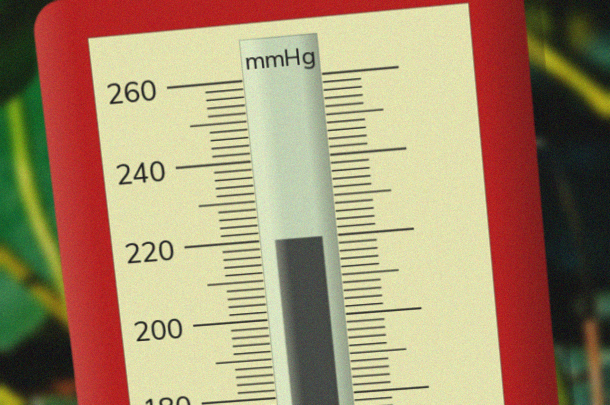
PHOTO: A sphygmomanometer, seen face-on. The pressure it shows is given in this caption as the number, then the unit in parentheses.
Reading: 220 (mmHg)
